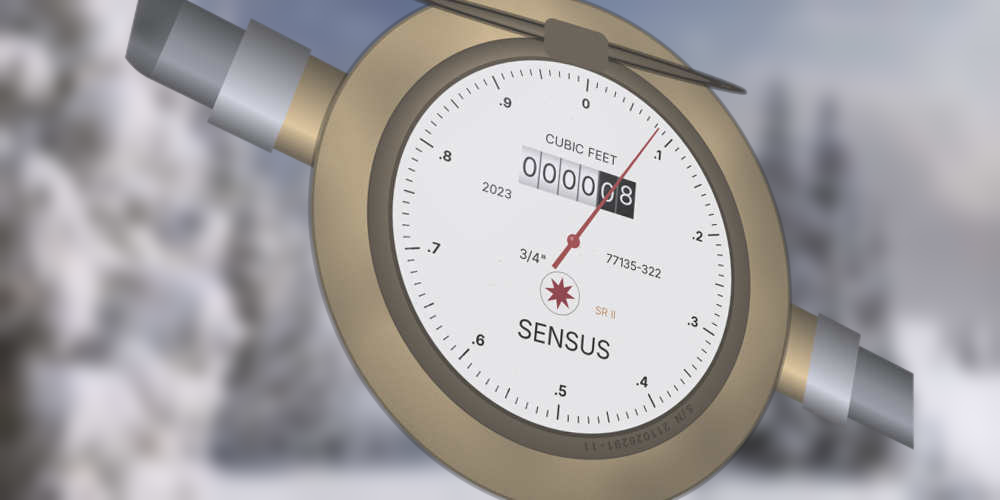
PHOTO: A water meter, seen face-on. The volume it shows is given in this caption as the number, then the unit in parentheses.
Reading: 8.08 (ft³)
